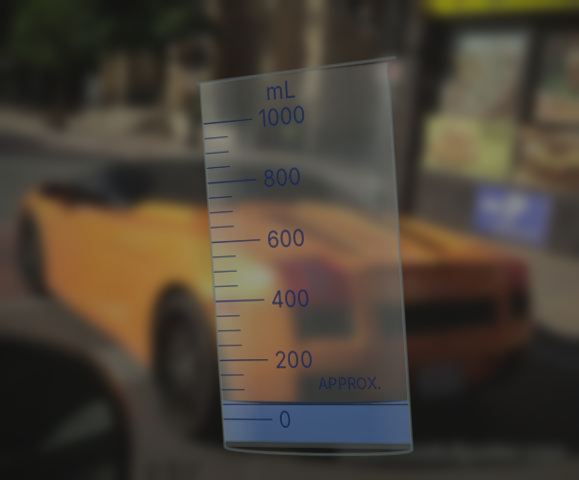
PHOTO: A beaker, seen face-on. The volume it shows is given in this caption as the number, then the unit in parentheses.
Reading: 50 (mL)
